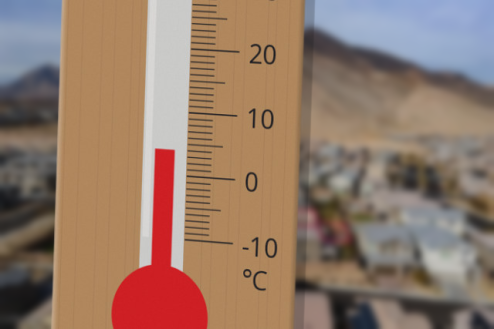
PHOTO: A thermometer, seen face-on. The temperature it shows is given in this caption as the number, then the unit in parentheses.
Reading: 4 (°C)
